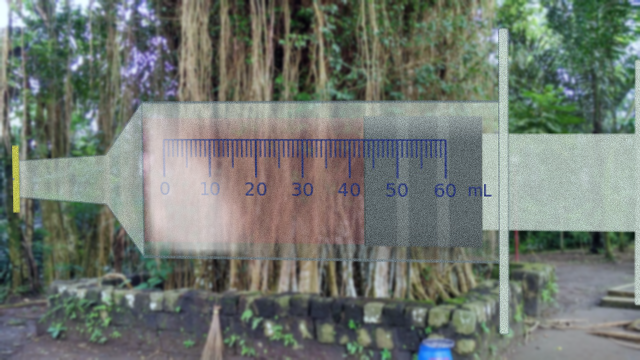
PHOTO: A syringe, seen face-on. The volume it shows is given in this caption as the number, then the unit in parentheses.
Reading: 43 (mL)
